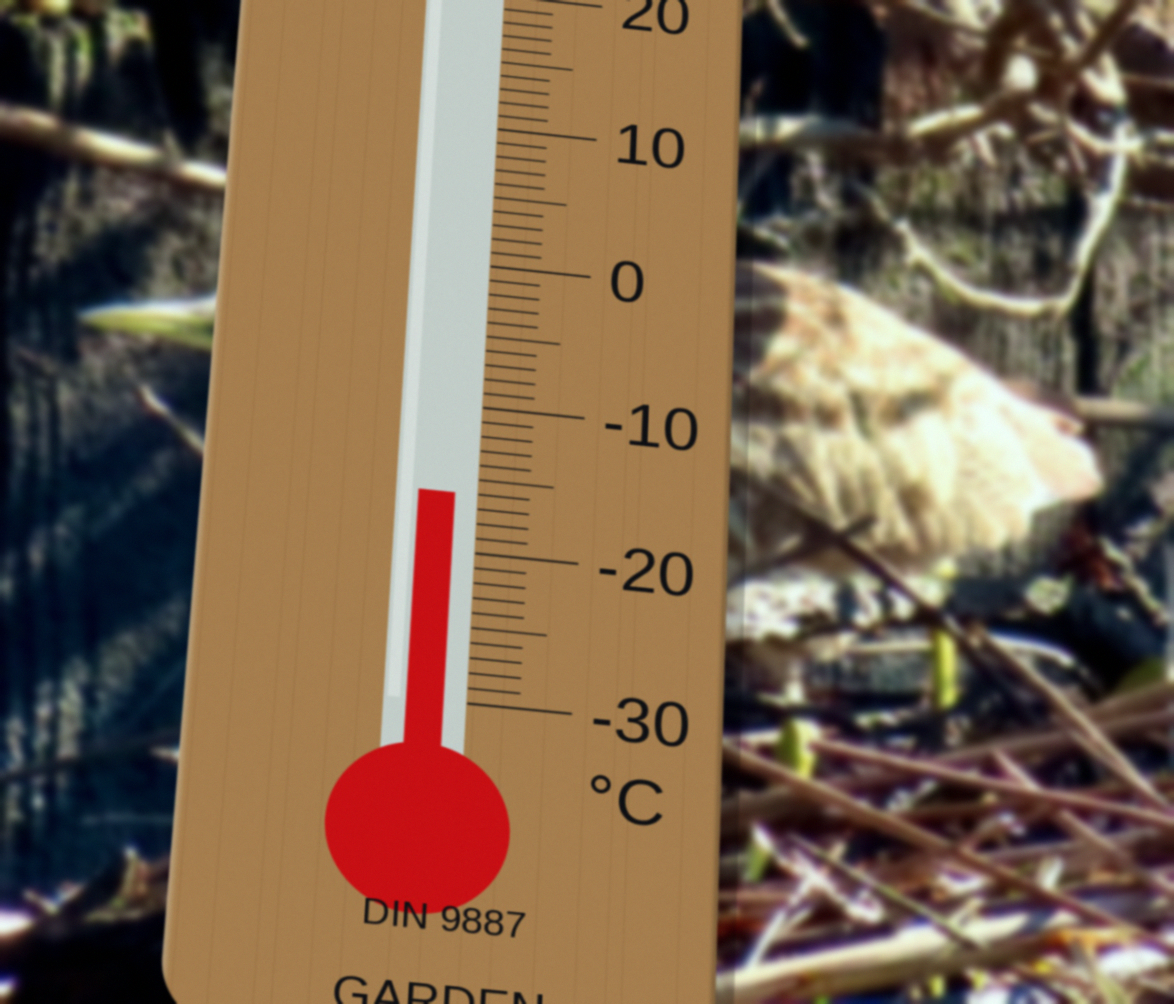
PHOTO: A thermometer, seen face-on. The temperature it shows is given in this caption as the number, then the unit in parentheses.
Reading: -16 (°C)
